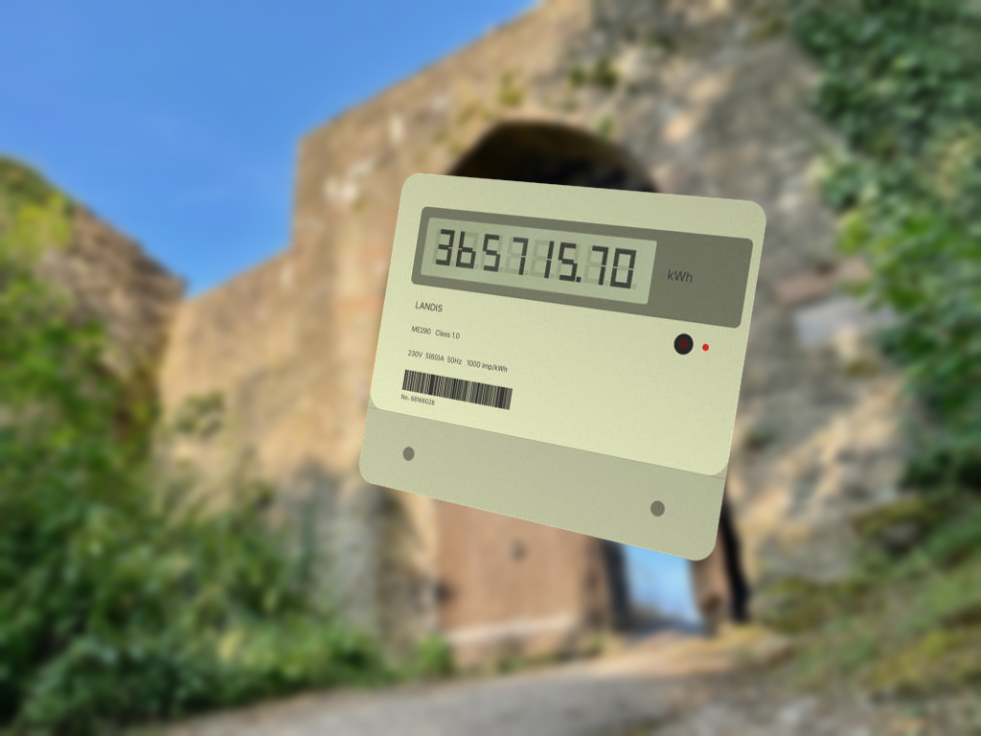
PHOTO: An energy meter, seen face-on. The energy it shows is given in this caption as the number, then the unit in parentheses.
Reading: 365715.70 (kWh)
